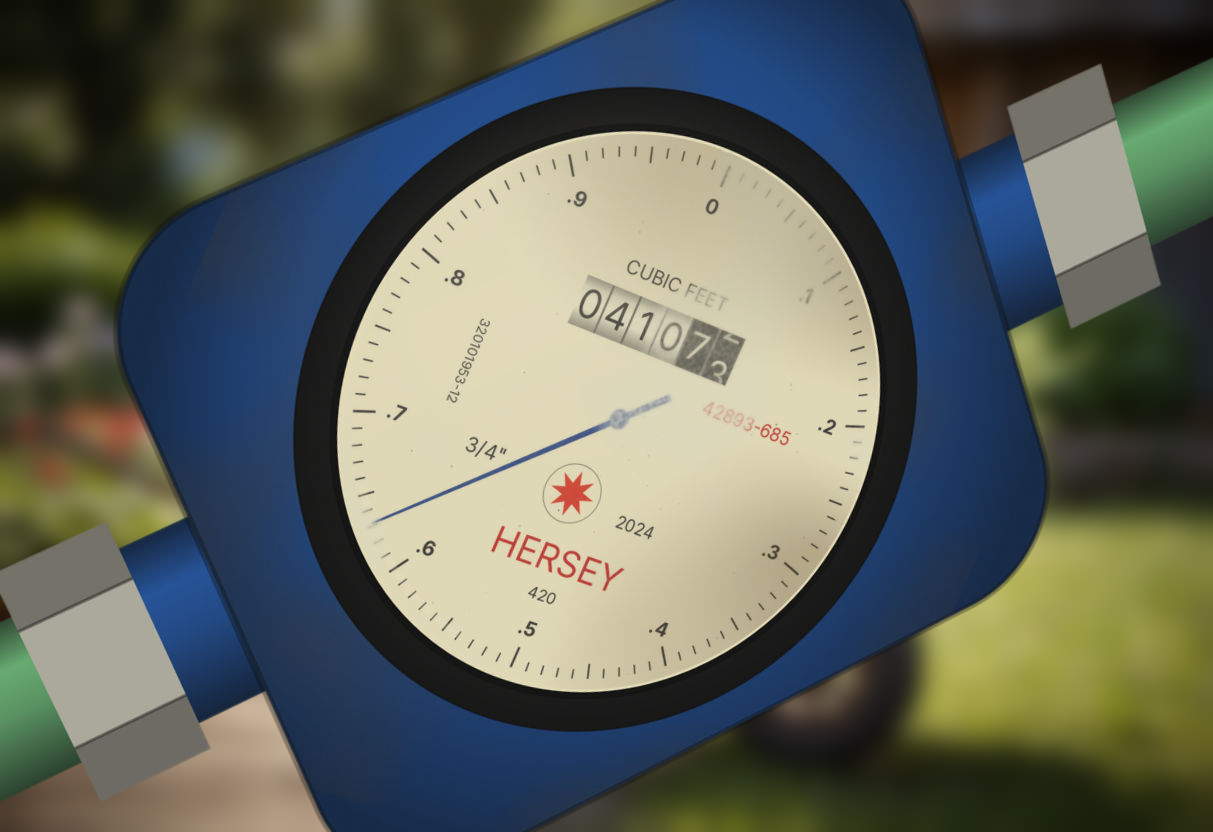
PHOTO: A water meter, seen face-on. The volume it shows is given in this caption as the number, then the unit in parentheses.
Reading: 41072.63 (ft³)
